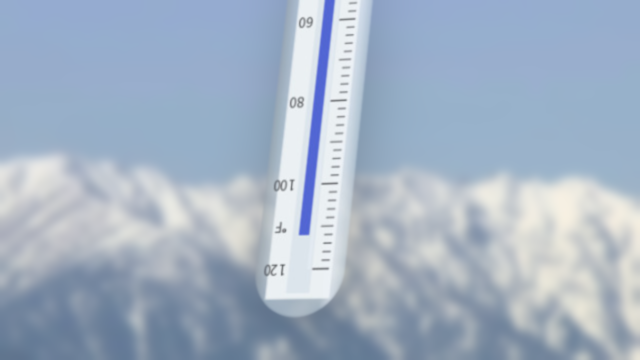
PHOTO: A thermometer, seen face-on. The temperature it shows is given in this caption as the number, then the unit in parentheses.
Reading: 112 (°F)
